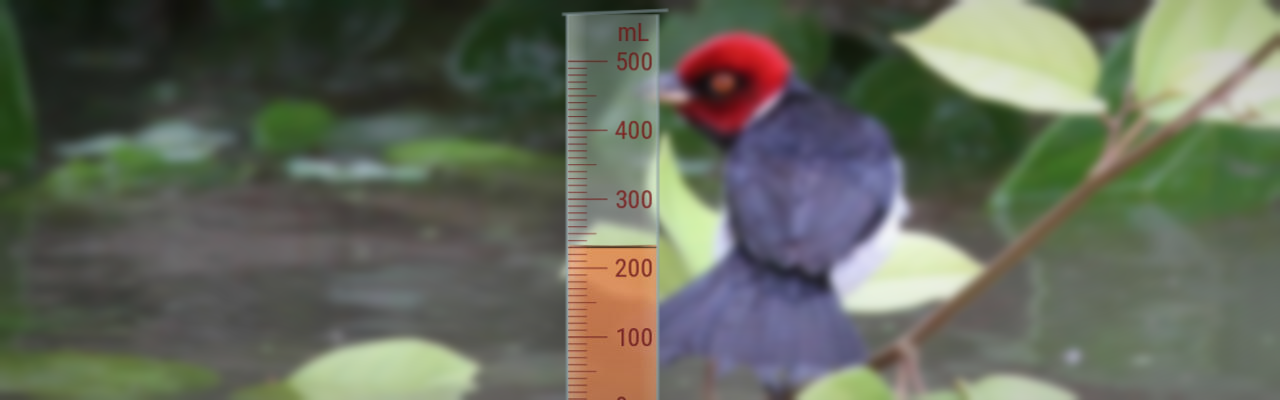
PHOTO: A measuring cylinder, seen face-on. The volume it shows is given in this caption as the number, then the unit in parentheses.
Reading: 230 (mL)
